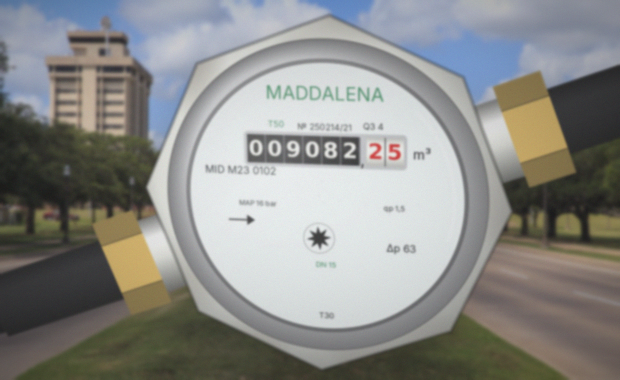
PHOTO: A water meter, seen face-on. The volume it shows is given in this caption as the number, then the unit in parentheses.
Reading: 9082.25 (m³)
